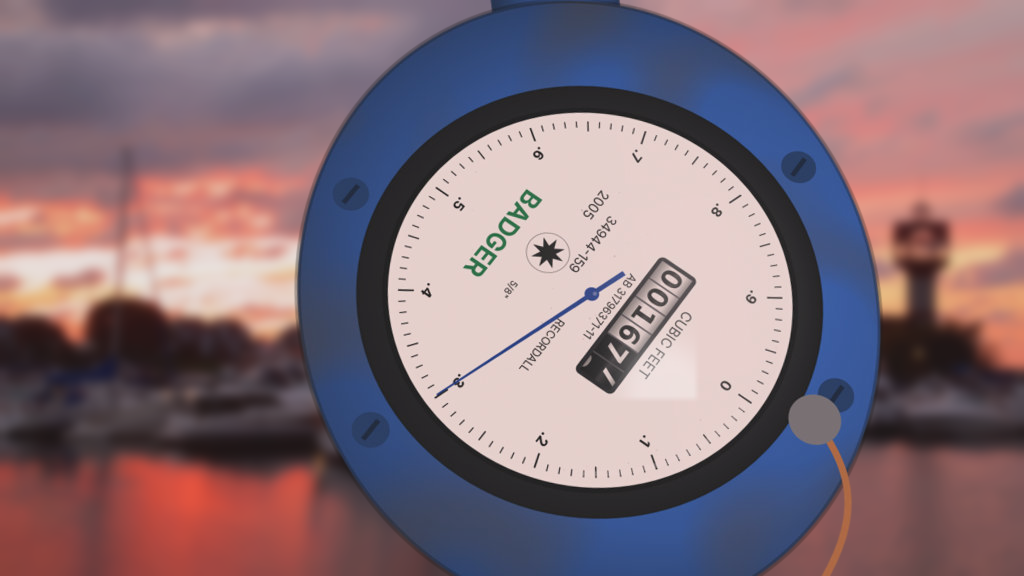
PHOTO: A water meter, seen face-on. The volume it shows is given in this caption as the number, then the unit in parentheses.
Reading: 1677.30 (ft³)
